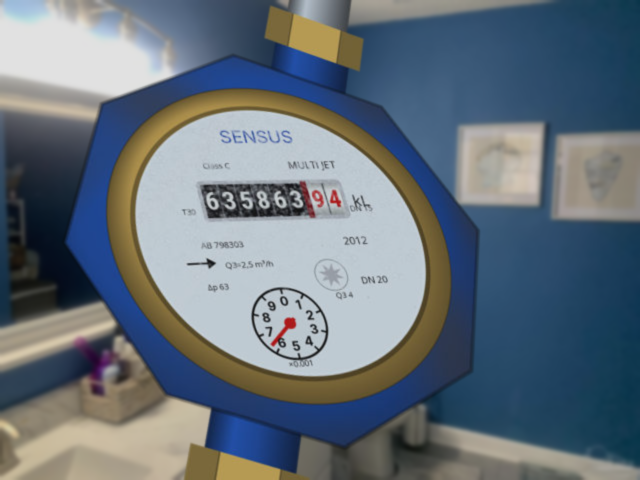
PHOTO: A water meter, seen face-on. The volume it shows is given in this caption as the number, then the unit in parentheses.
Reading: 635863.946 (kL)
